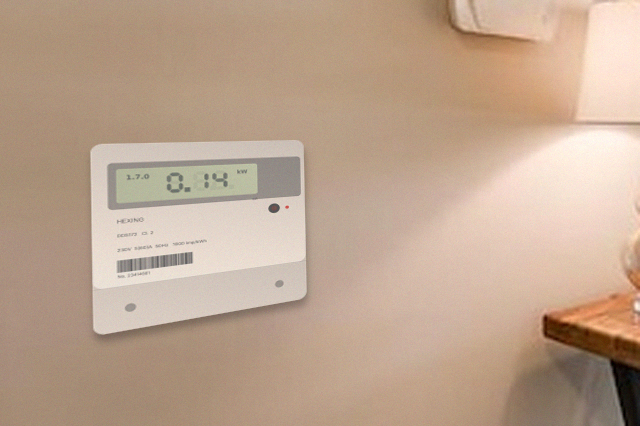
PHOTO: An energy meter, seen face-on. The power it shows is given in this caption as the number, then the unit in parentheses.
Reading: 0.14 (kW)
